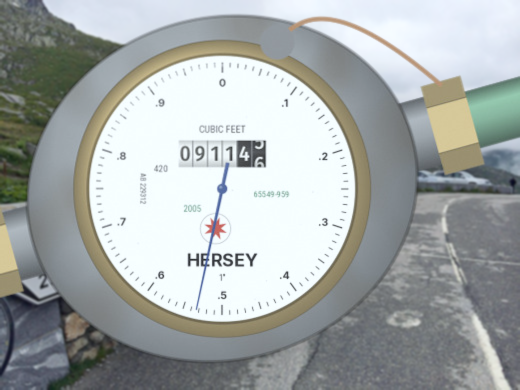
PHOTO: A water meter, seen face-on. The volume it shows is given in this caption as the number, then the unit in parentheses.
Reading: 91145.53 (ft³)
